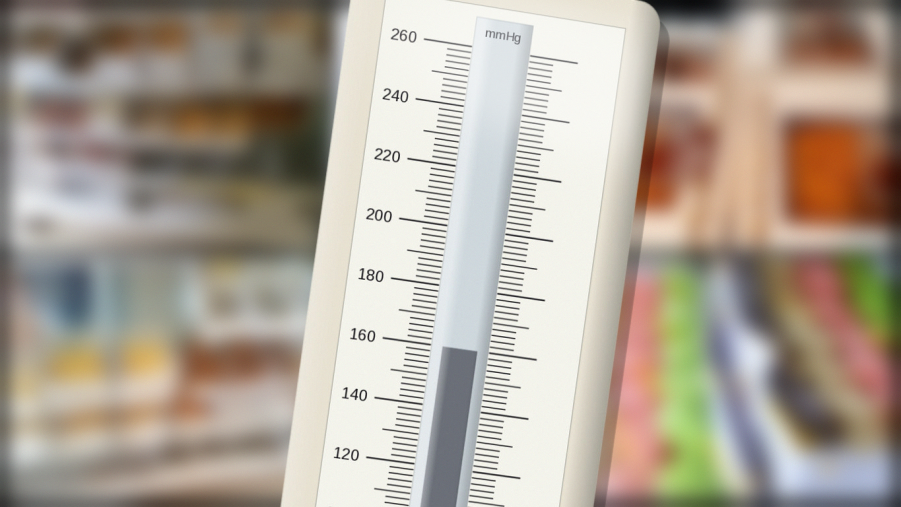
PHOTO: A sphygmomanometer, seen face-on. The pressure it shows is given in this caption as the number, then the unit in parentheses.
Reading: 160 (mmHg)
